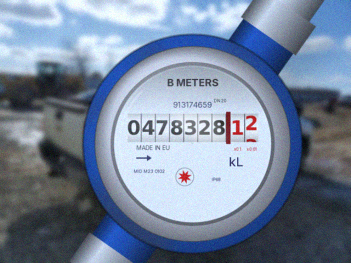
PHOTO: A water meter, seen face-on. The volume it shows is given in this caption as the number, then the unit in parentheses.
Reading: 478328.12 (kL)
